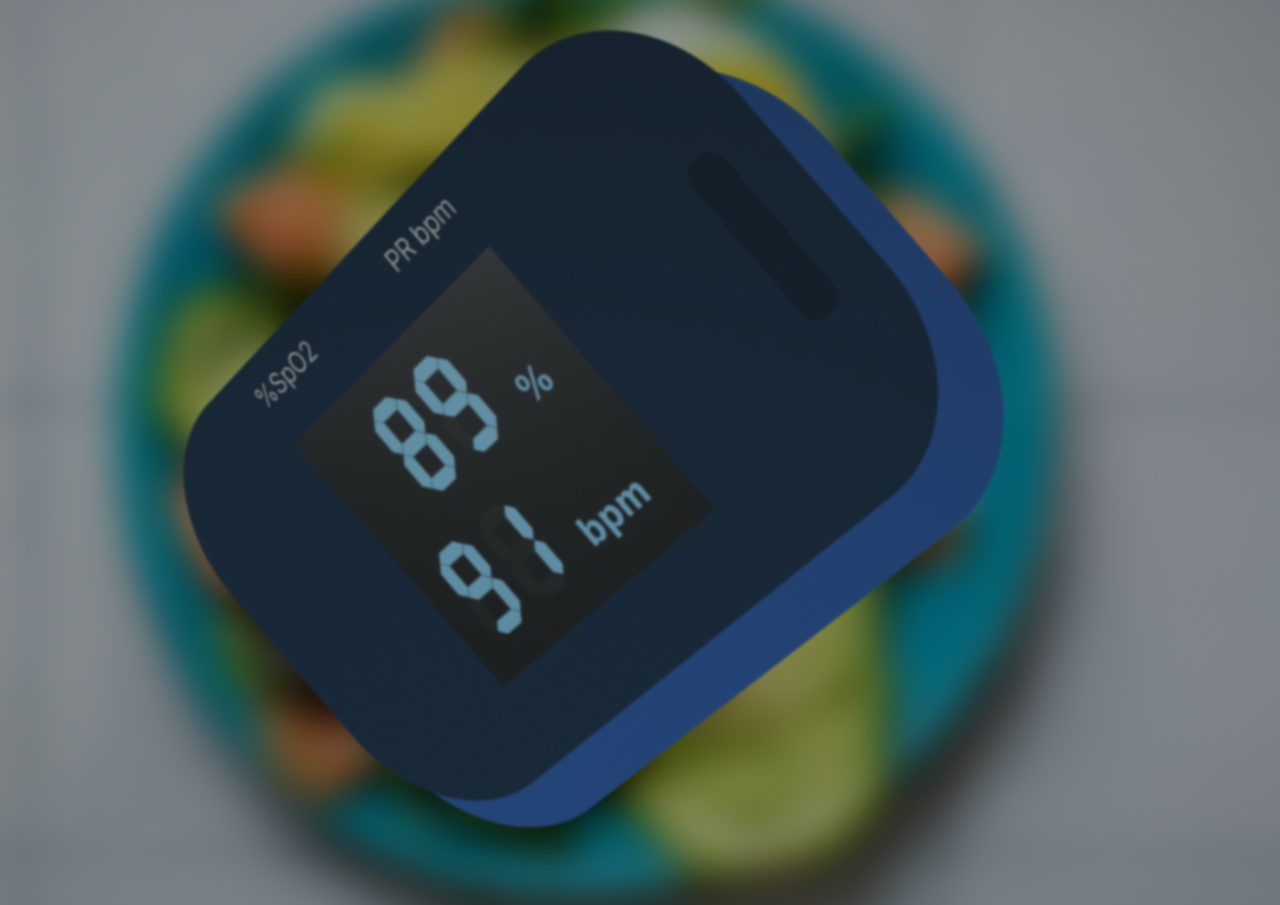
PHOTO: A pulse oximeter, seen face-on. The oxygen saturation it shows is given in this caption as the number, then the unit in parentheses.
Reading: 89 (%)
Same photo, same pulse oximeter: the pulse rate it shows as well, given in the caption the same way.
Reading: 91 (bpm)
